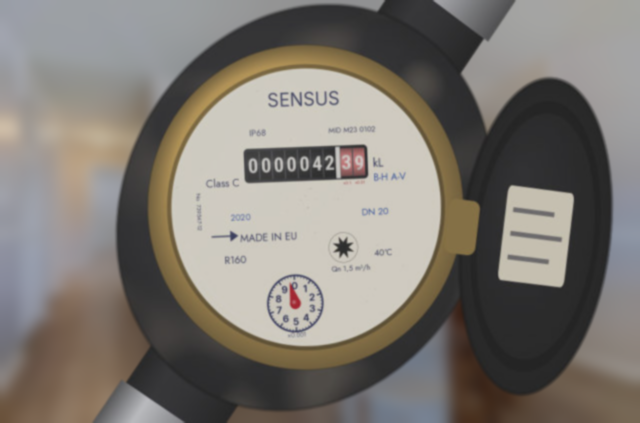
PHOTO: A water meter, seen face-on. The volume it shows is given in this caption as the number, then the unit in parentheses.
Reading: 42.389 (kL)
